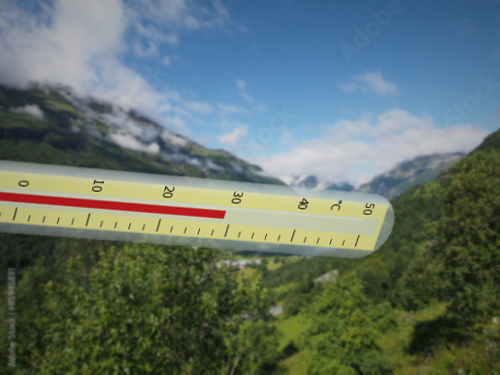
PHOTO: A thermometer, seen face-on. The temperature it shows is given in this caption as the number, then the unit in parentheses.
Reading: 29 (°C)
